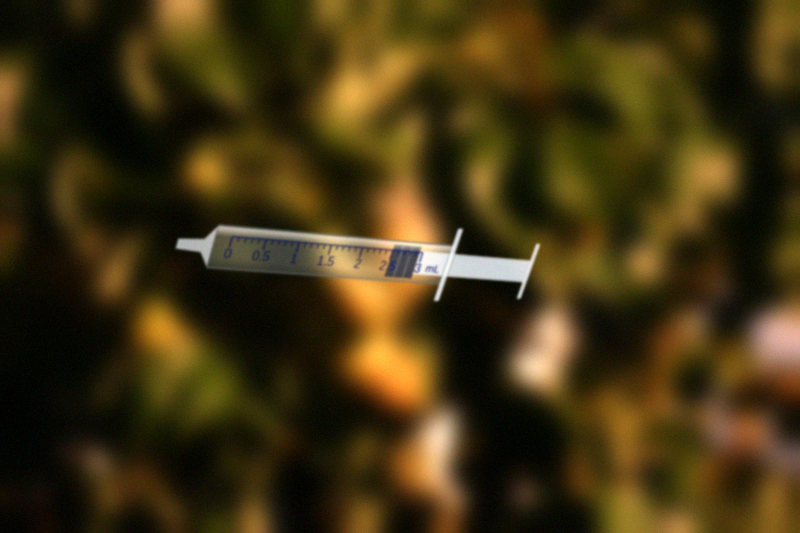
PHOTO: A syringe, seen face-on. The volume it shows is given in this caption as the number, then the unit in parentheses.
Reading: 2.5 (mL)
